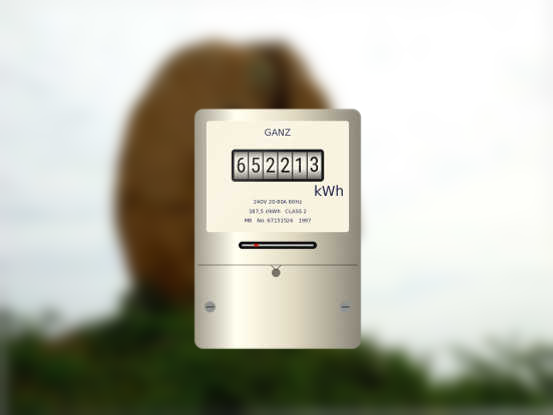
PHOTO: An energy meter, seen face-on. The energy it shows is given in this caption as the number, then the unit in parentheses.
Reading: 652213 (kWh)
